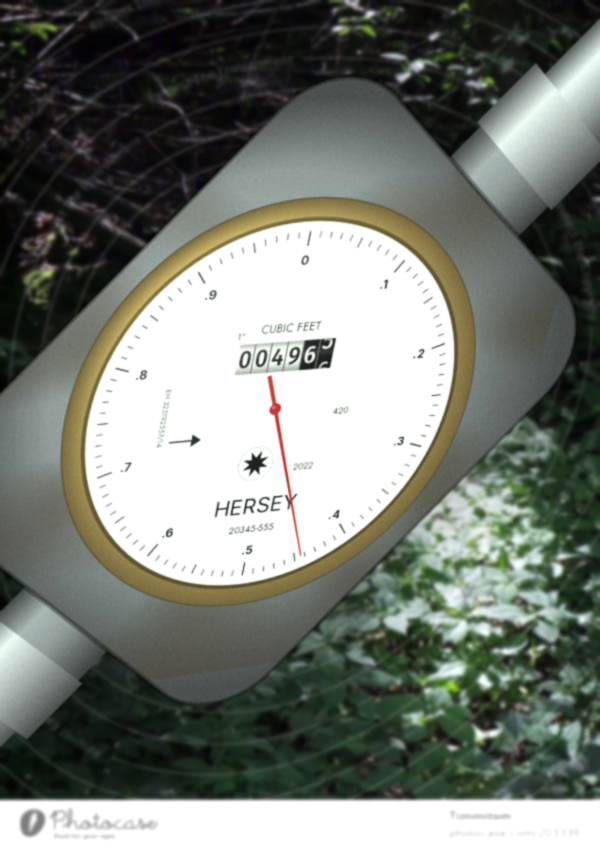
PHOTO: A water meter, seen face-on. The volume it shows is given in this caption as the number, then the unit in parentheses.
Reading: 4965.44 (ft³)
